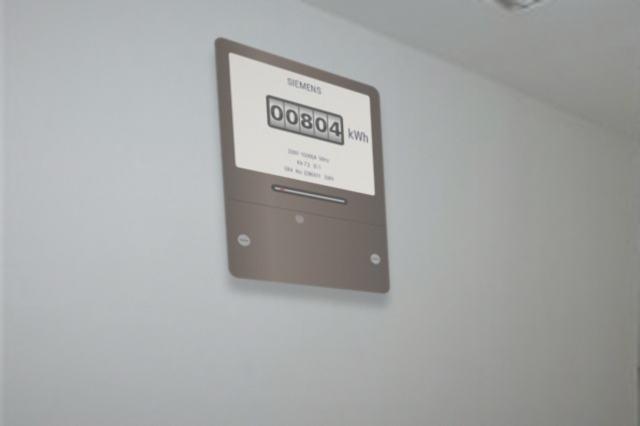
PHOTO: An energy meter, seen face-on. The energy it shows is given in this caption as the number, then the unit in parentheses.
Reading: 804 (kWh)
